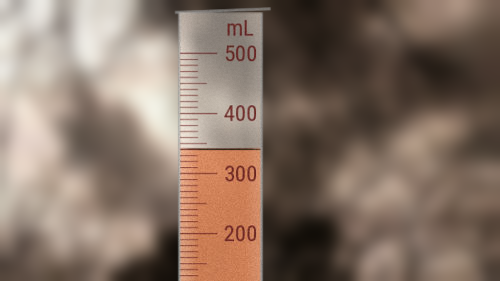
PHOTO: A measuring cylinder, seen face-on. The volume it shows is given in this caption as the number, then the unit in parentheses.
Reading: 340 (mL)
